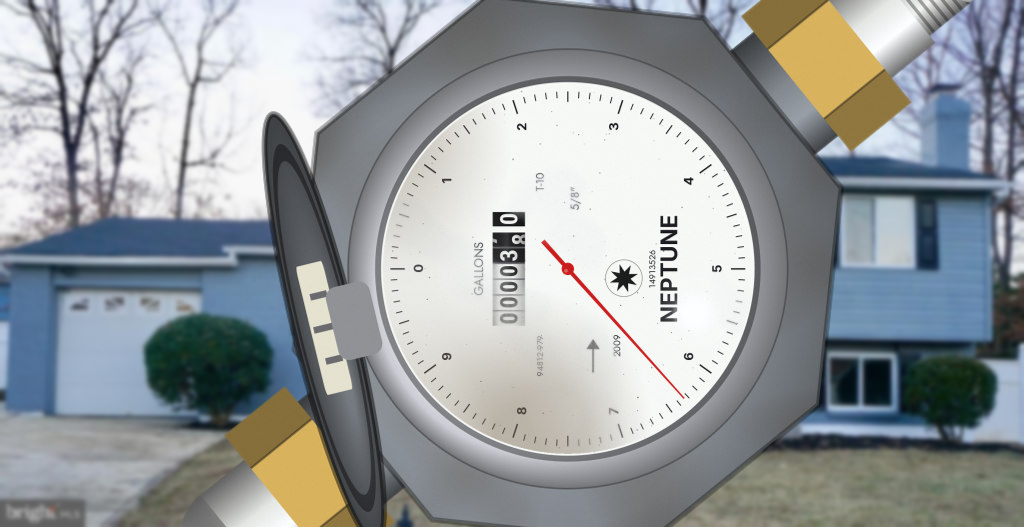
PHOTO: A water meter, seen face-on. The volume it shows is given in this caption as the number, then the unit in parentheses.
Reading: 376.3 (gal)
